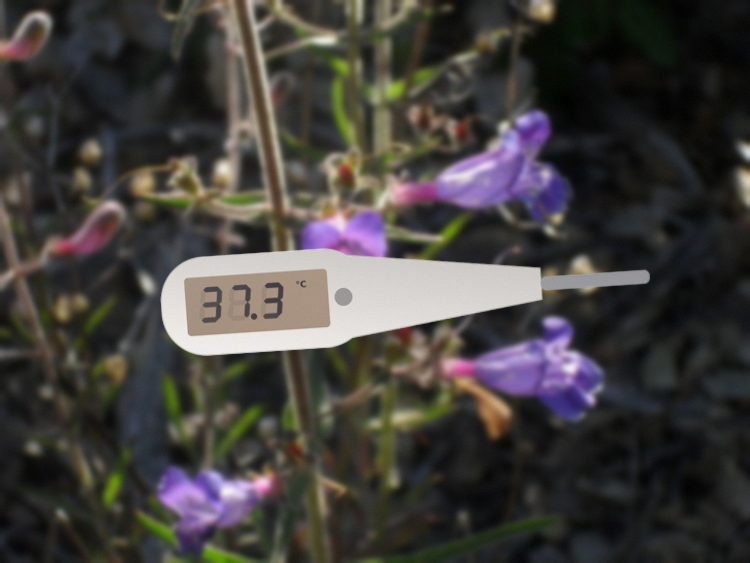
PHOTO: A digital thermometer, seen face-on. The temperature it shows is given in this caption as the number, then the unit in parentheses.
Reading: 37.3 (°C)
